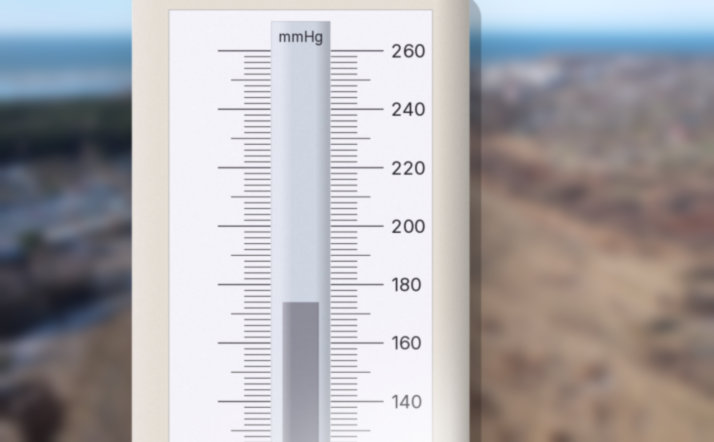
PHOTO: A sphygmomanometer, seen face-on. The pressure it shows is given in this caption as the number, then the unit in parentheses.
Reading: 174 (mmHg)
